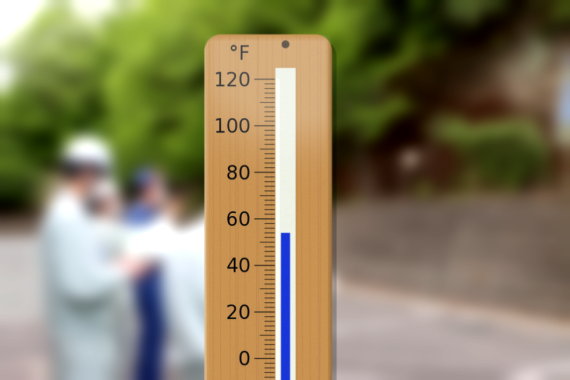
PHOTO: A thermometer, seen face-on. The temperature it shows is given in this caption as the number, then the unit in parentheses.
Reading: 54 (°F)
